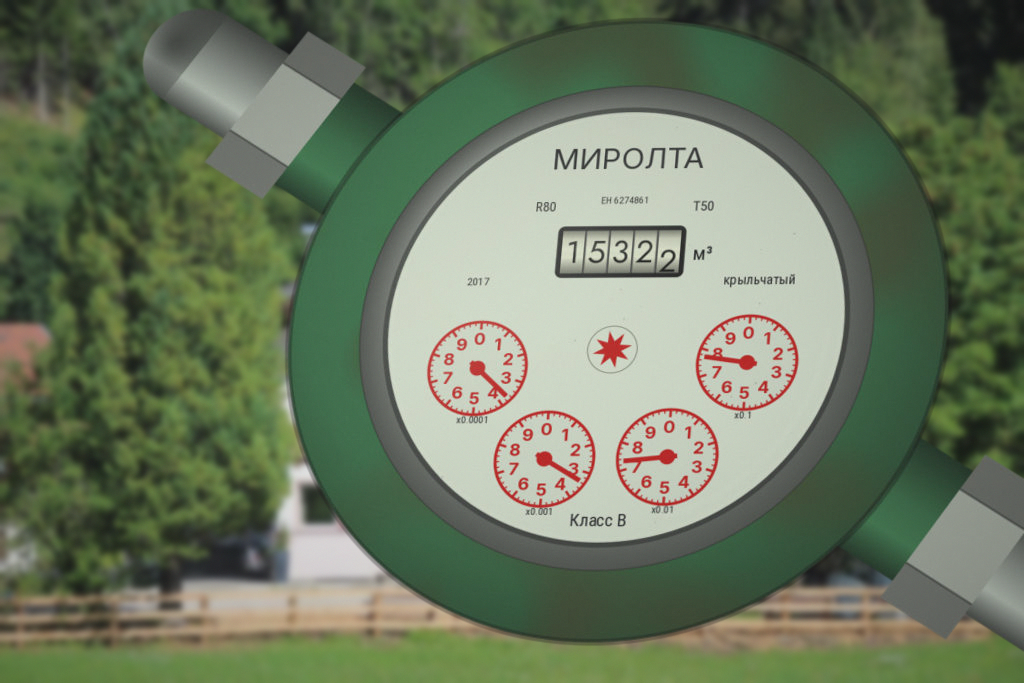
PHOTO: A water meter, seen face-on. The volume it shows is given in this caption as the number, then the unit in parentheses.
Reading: 15321.7733 (m³)
